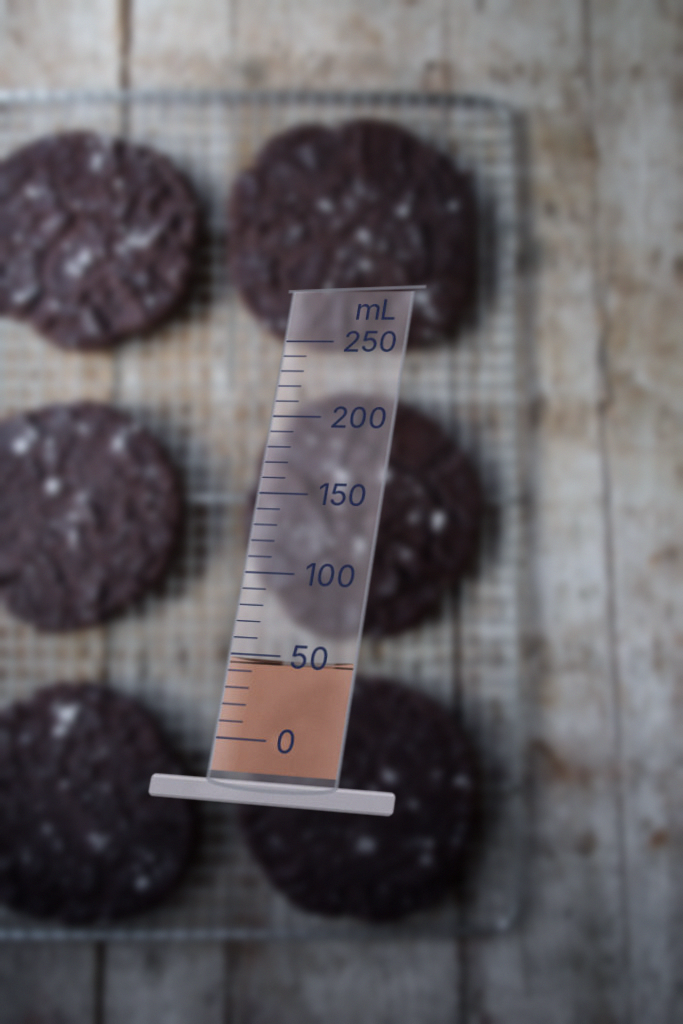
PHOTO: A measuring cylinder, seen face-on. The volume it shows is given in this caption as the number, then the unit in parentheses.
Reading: 45 (mL)
